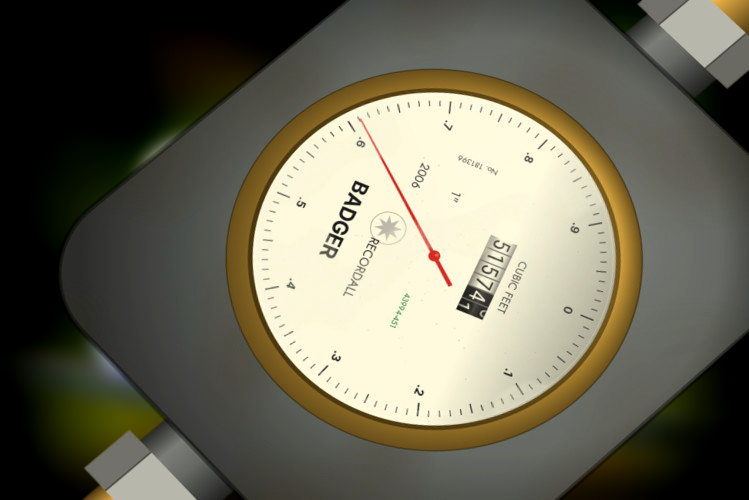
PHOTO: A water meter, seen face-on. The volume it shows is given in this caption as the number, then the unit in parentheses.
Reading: 515740.61 (ft³)
